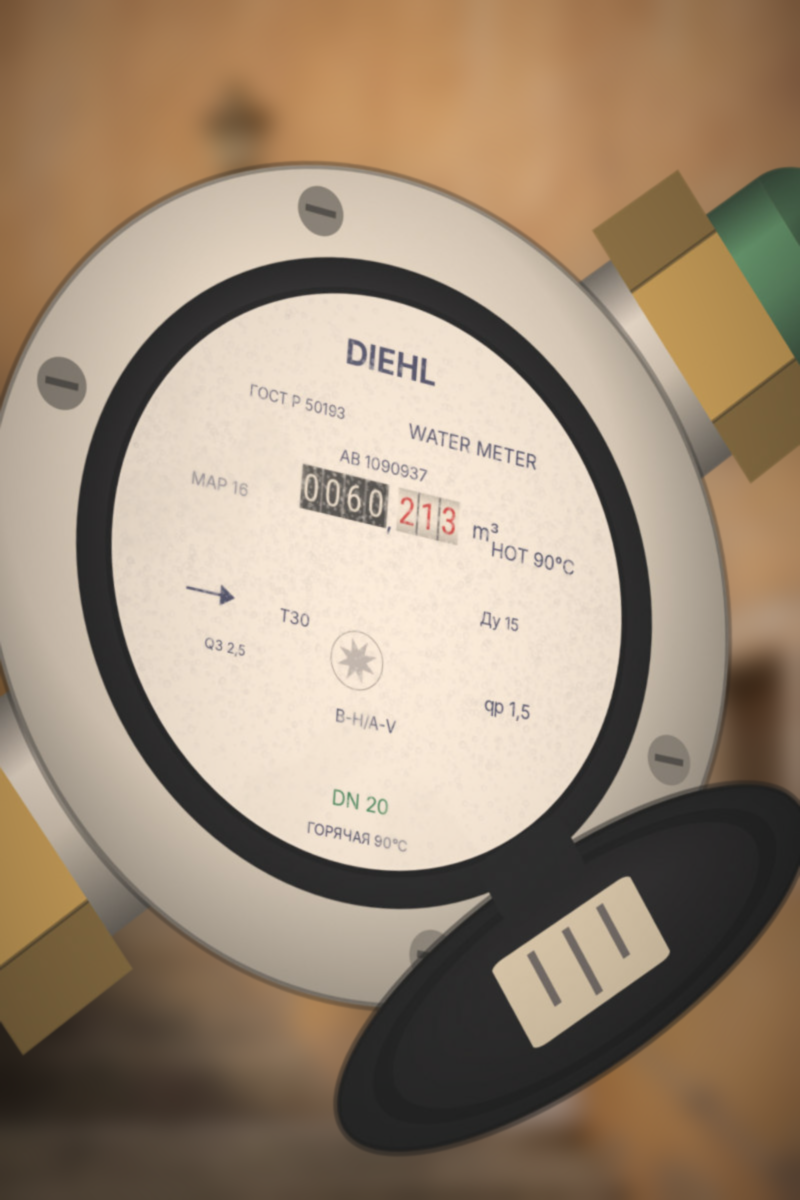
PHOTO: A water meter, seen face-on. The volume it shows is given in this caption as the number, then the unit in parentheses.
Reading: 60.213 (m³)
